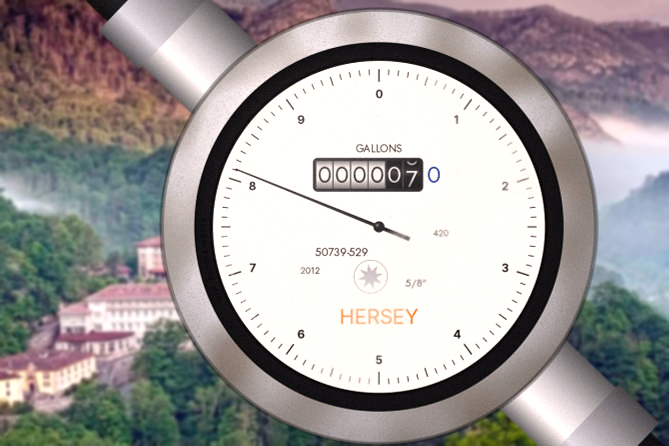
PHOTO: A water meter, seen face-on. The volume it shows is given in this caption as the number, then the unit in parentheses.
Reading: 68.1 (gal)
